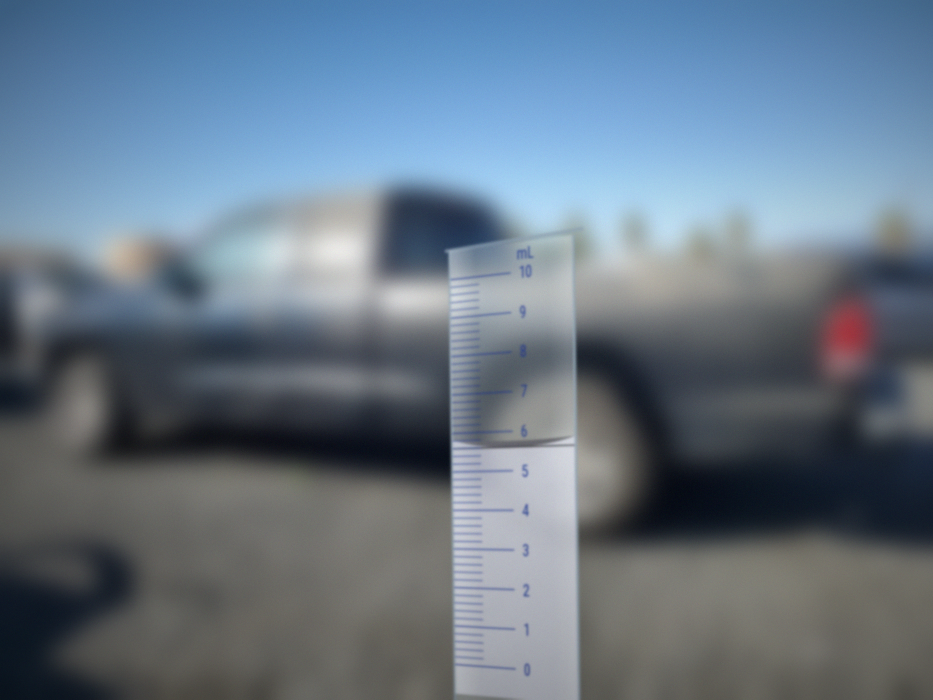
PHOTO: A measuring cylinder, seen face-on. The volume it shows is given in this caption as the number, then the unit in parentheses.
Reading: 5.6 (mL)
